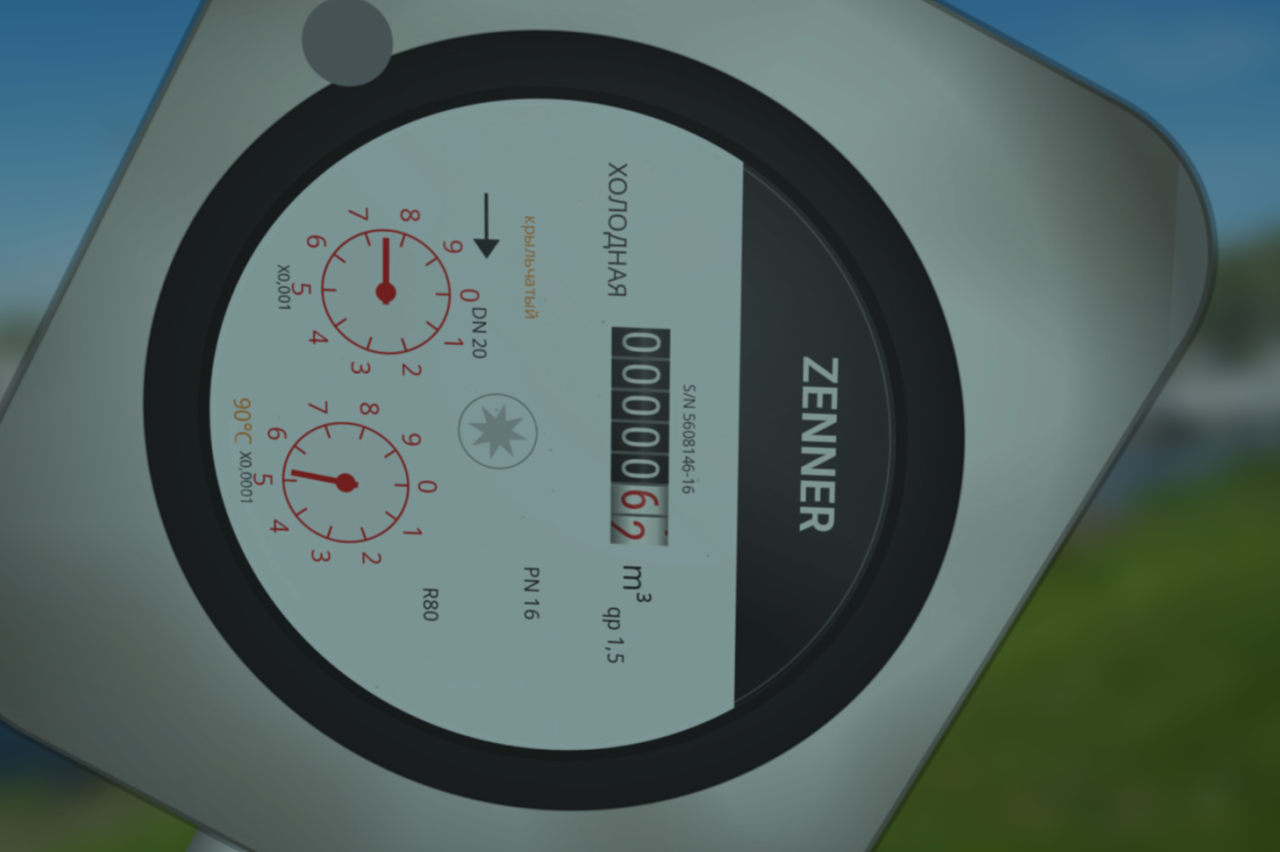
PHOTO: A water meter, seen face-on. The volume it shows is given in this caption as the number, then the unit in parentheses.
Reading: 0.6175 (m³)
